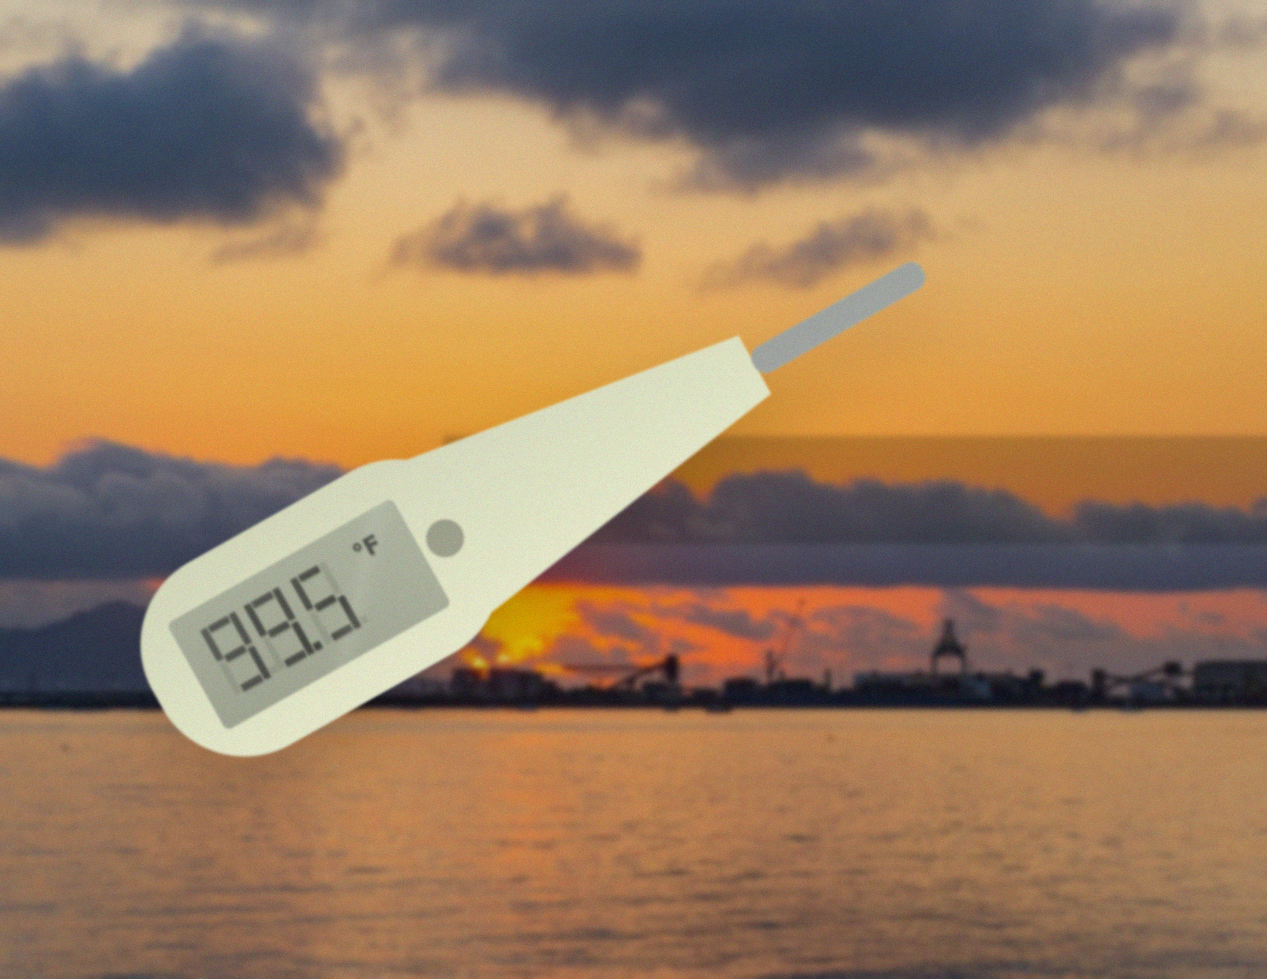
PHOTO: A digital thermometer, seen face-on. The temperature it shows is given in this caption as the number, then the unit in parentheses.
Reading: 99.5 (°F)
